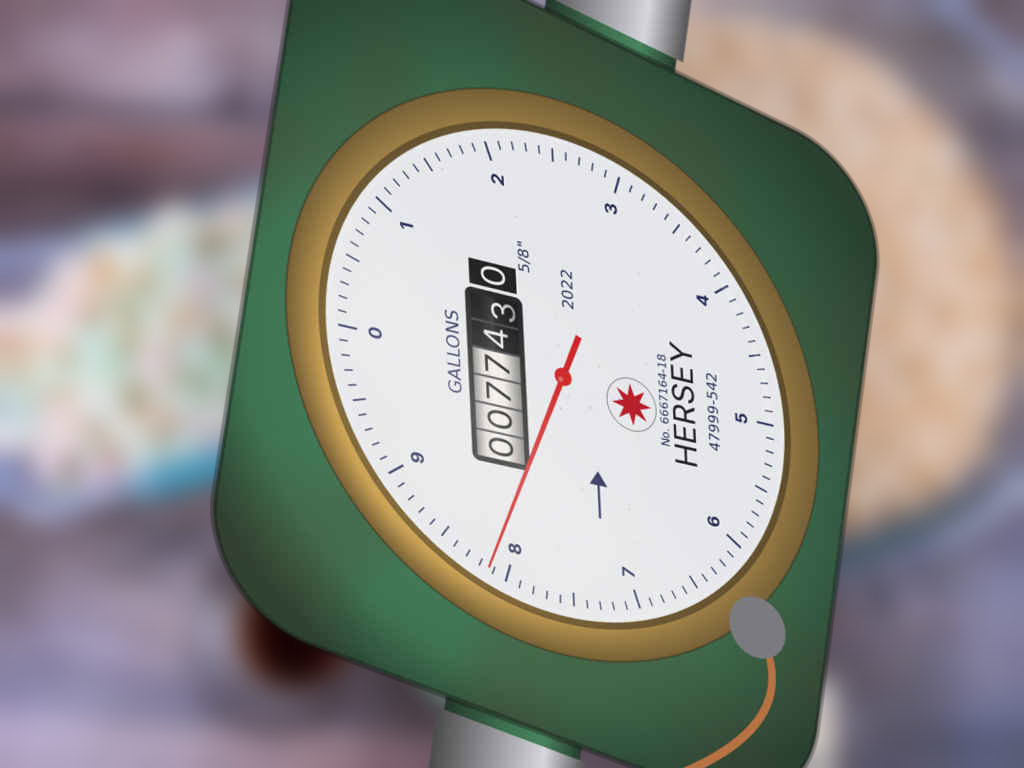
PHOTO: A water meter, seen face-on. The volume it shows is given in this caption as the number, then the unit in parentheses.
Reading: 77428.1 (gal)
